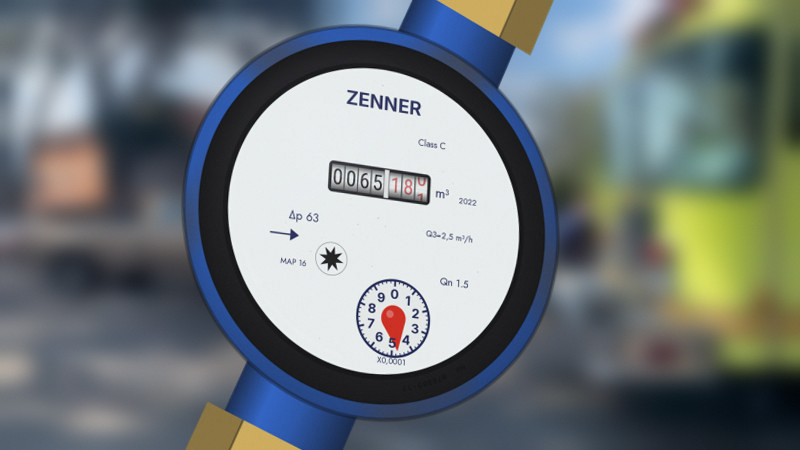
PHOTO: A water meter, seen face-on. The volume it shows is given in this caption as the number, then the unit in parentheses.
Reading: 65.1804 (m³)
